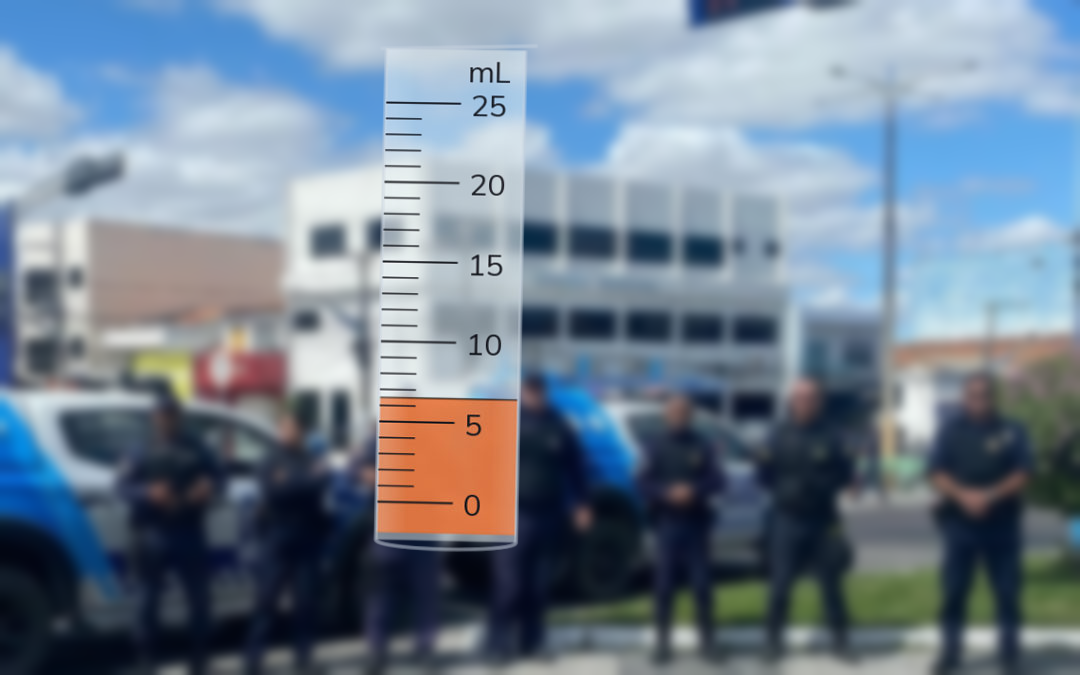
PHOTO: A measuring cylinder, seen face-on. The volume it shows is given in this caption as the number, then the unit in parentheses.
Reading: 6.5 (mL)
